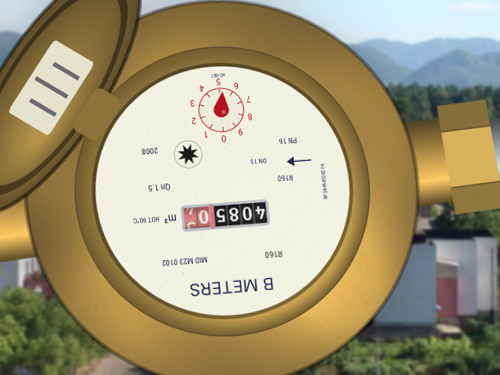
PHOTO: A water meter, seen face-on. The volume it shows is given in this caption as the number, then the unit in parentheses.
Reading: 4085.035 (m³)
